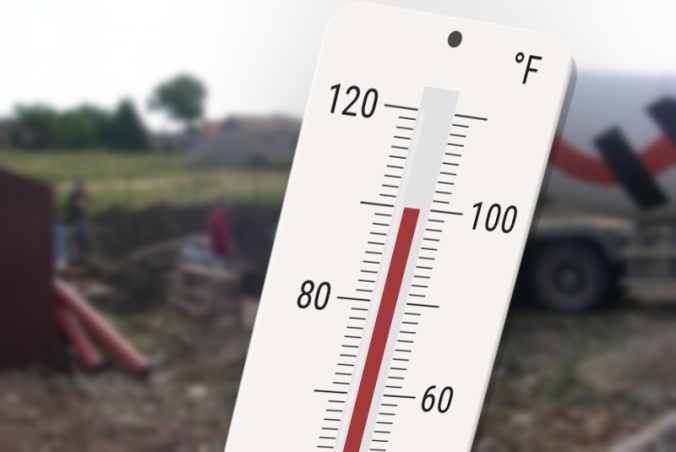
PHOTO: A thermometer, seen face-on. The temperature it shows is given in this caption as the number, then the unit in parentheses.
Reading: 100 (°F)
